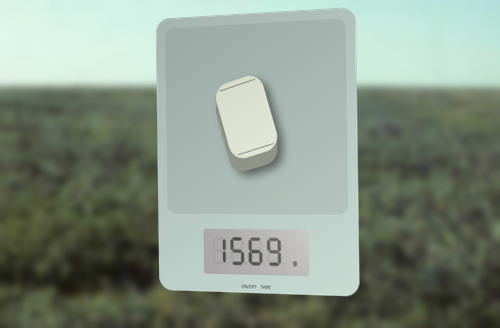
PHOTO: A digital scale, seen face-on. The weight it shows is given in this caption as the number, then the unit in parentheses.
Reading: 1569 (g)
